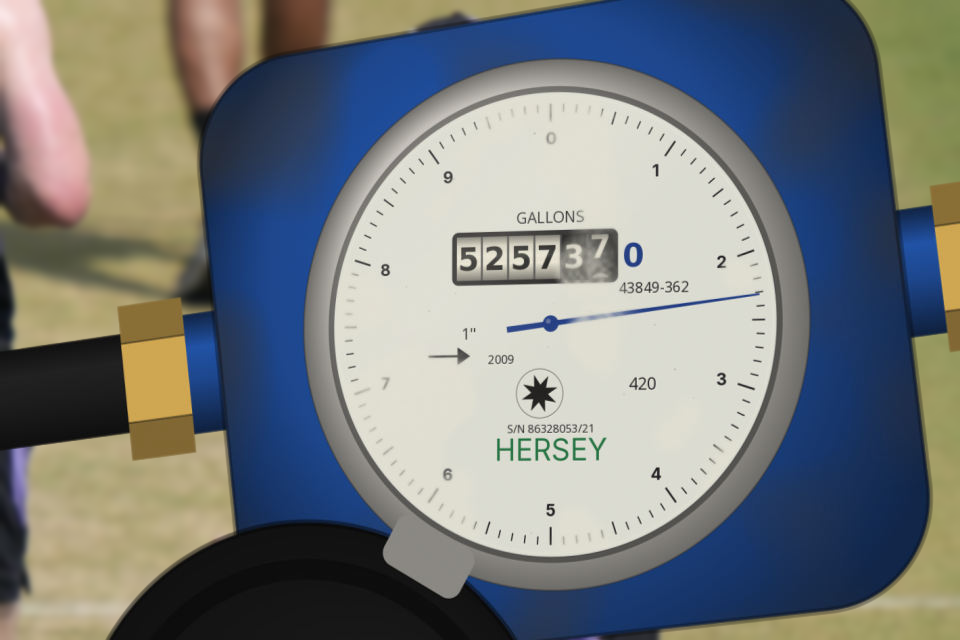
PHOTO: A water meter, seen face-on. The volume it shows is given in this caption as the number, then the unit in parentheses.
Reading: 5257372.3 (gal)
